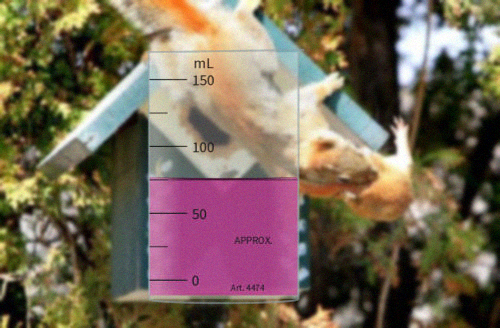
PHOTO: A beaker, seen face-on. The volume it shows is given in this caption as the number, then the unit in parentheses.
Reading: 75 (mL)
